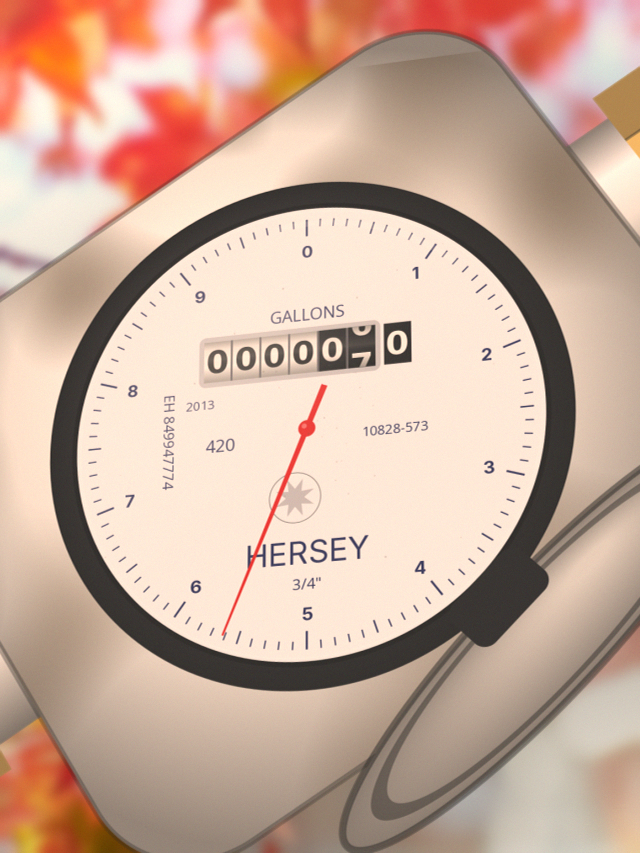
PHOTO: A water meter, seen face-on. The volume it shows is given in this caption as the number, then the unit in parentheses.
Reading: 65.6 (gal)
